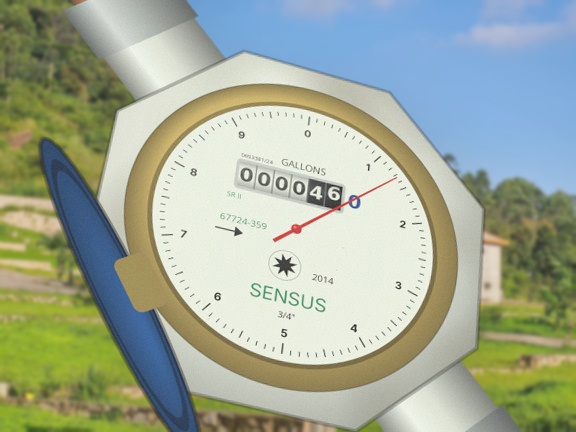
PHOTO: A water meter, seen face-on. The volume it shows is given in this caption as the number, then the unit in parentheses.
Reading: 461.3 (gal)
